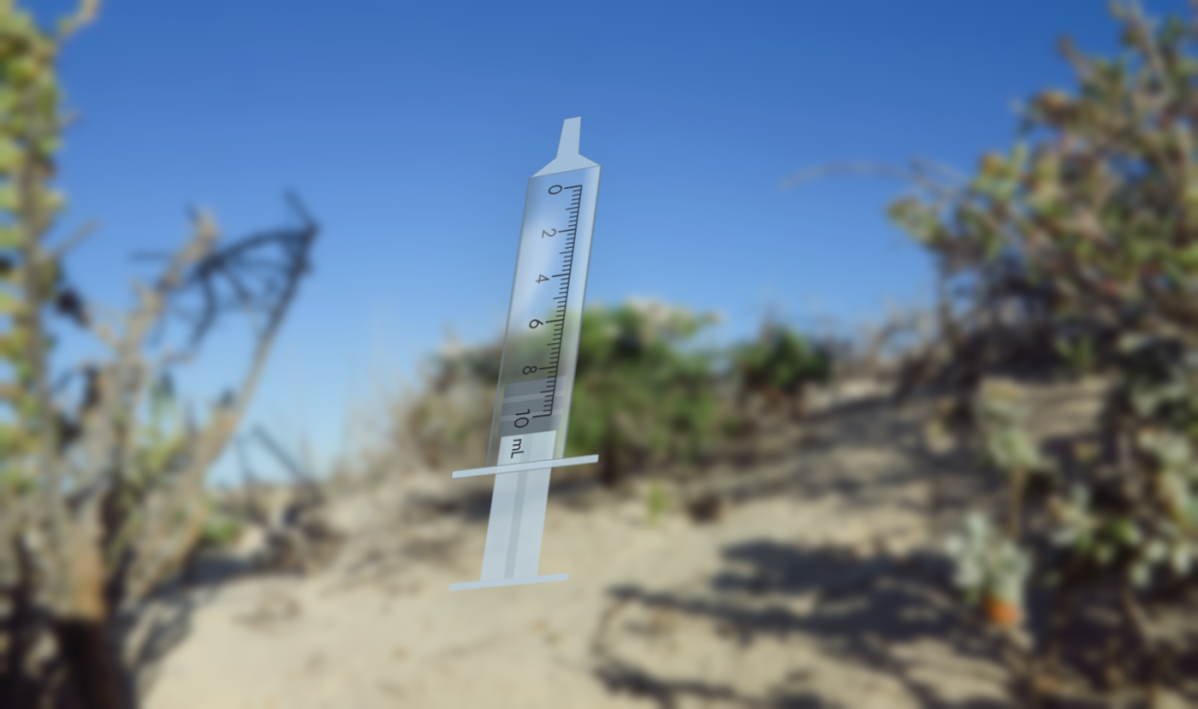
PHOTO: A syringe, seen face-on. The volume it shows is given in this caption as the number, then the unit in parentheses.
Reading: 8.4 (mL)
